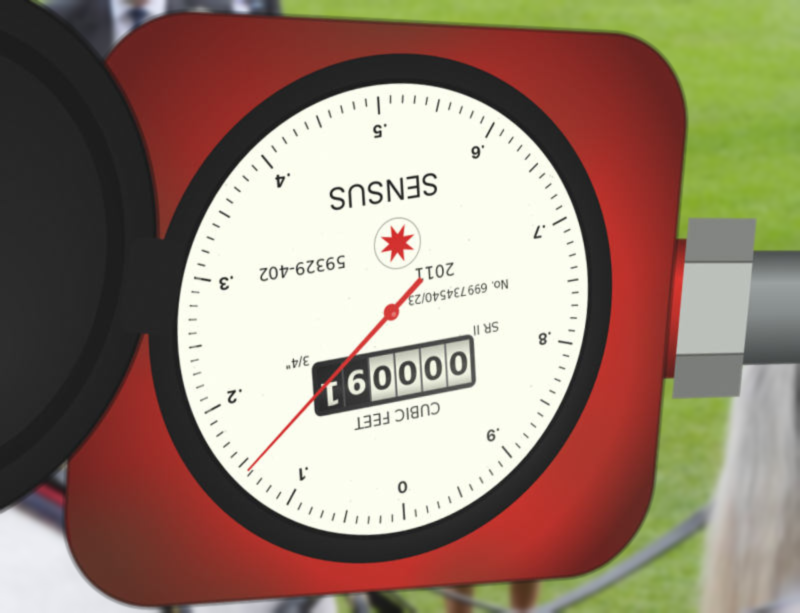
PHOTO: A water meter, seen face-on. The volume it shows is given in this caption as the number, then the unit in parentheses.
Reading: 91.14 (ft³)
